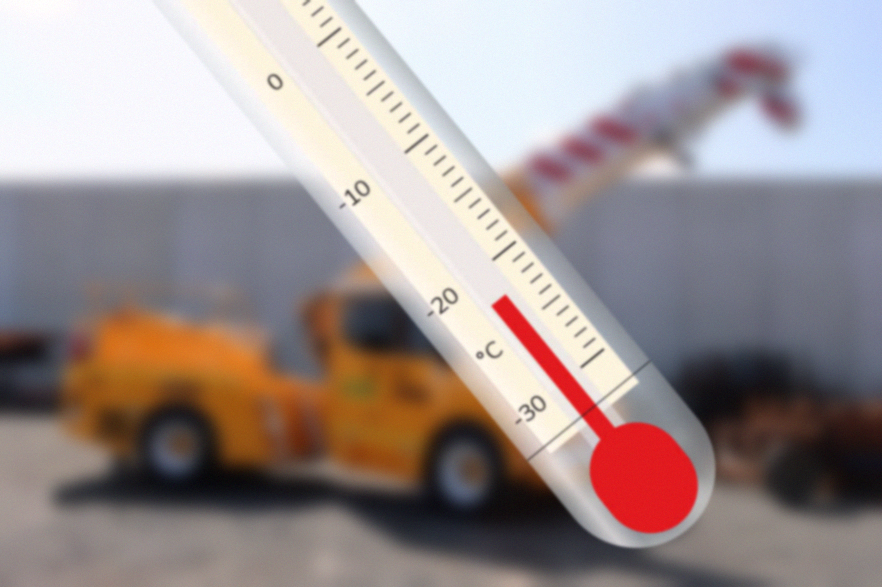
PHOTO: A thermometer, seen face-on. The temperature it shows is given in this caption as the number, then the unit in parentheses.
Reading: -22.5 (°C)
